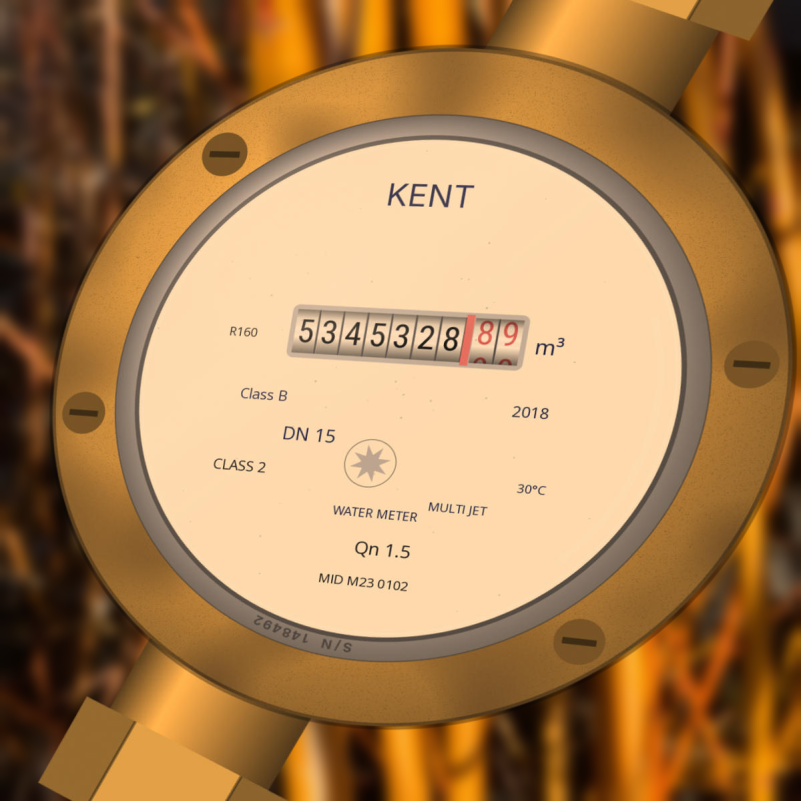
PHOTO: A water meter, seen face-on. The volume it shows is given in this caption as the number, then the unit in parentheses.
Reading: 5345328.89 (m³)
